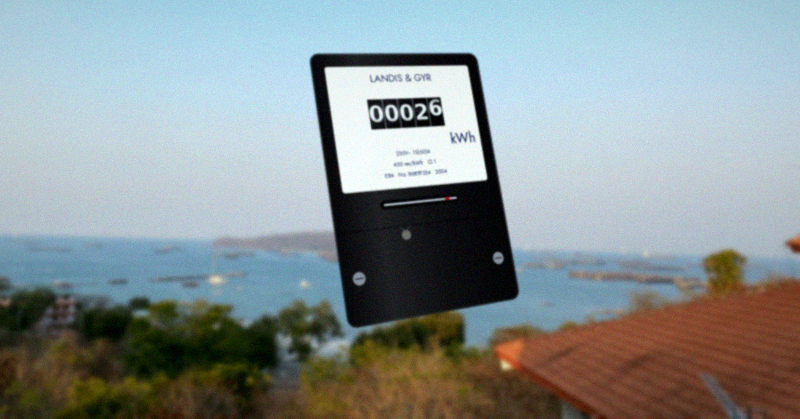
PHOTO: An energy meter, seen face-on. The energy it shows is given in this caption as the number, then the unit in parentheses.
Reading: 26 (kWh)
